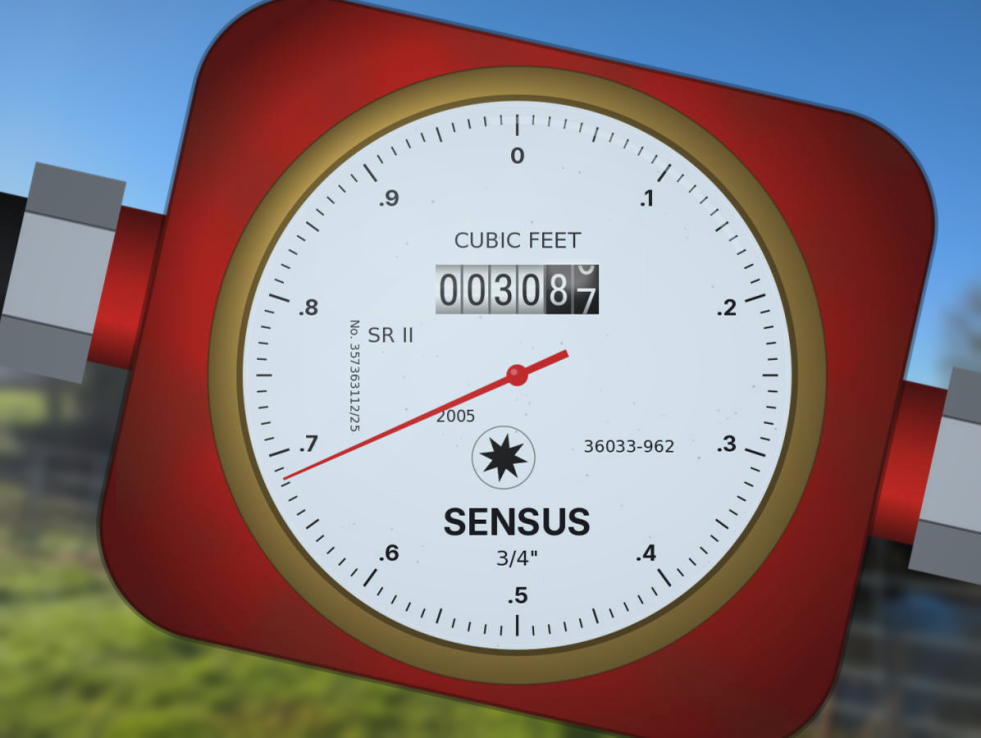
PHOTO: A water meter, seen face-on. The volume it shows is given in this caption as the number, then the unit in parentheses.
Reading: 3086.68 (ft³)
